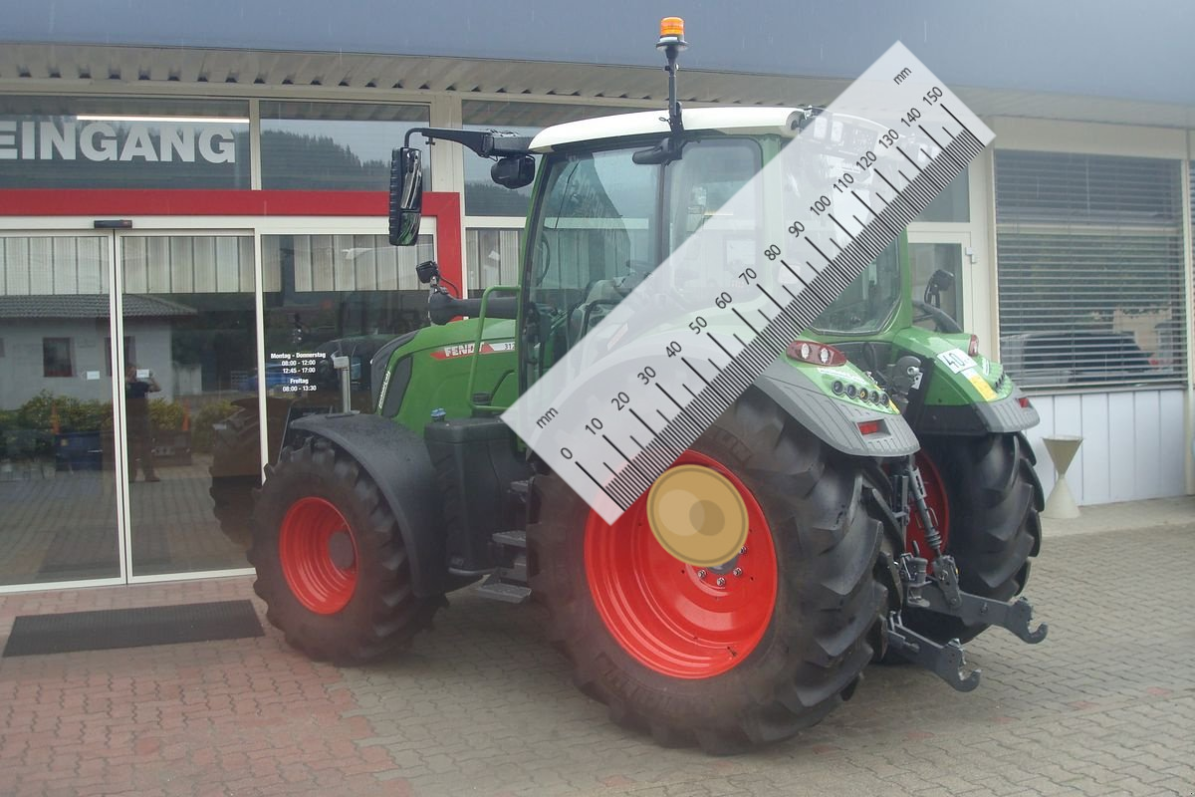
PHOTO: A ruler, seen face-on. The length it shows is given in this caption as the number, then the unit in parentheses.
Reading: 25 (mm)
